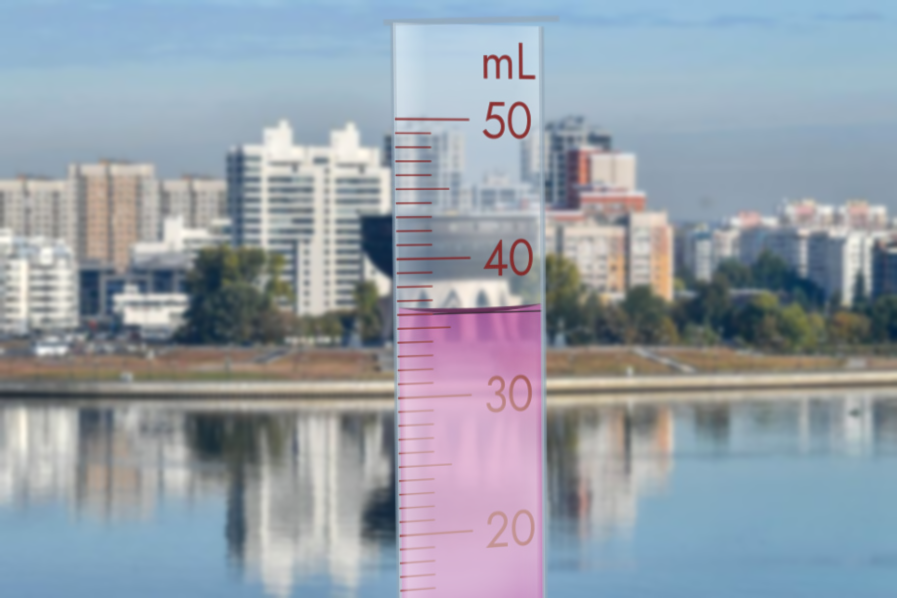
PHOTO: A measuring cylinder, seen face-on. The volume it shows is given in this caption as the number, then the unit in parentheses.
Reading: 36 (mL)
